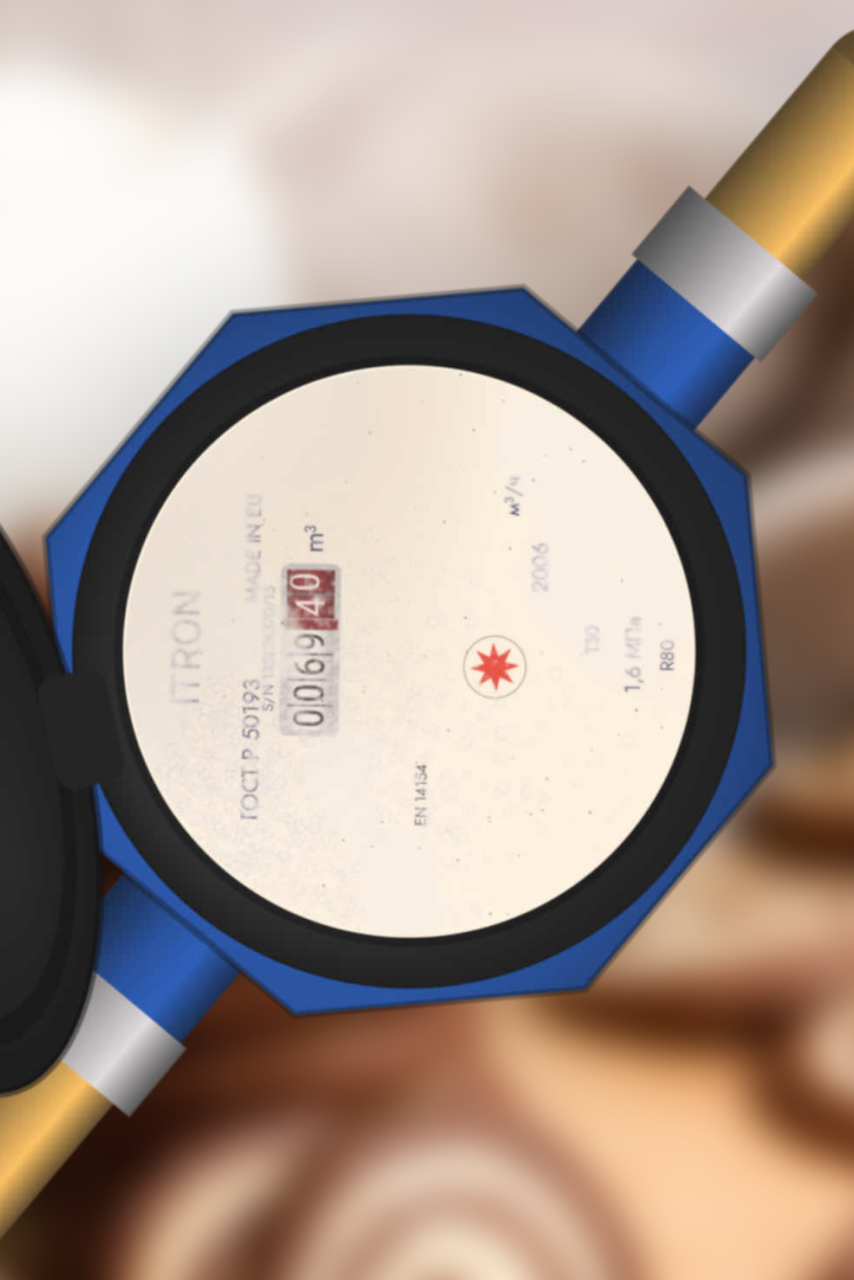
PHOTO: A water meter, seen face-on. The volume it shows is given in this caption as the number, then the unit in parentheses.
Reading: 69.40 (m³)
